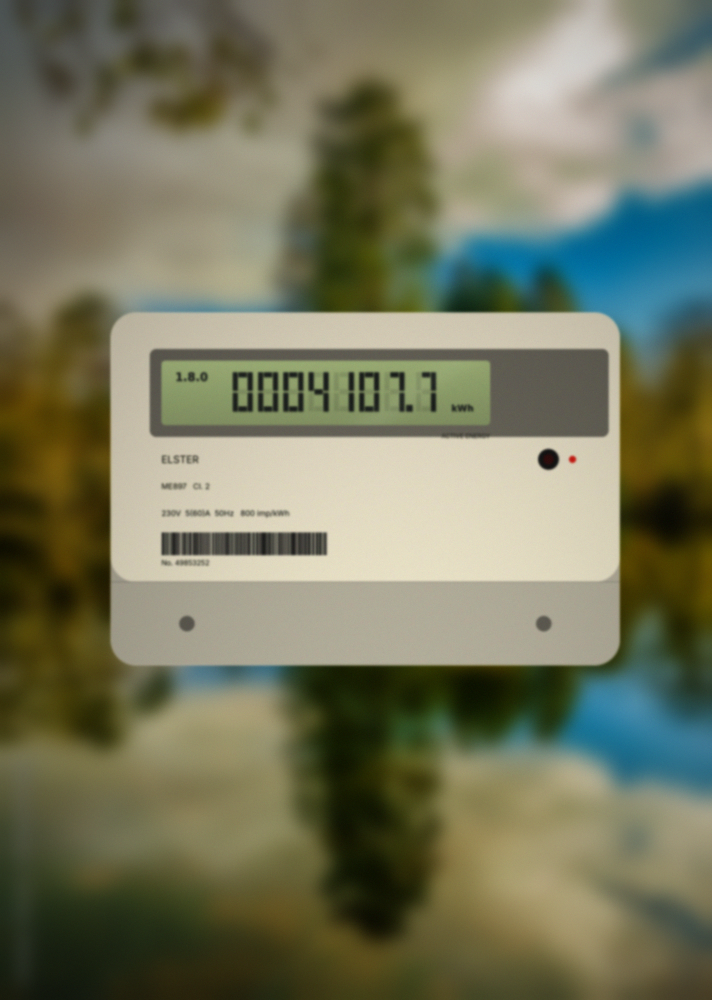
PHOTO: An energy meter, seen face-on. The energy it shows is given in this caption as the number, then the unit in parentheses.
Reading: 4107.7 (kWh)
